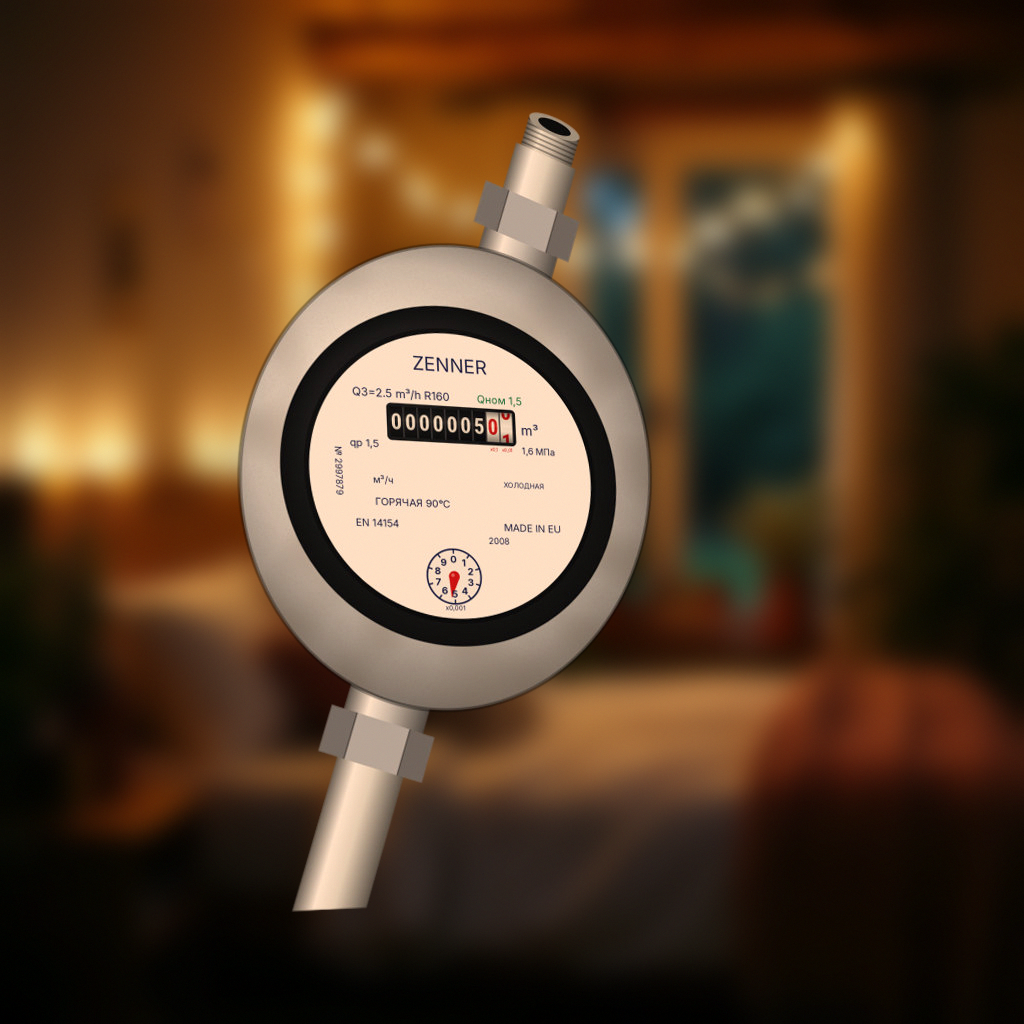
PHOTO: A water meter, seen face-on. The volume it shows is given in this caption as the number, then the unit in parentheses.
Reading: 5.005 (m³)
